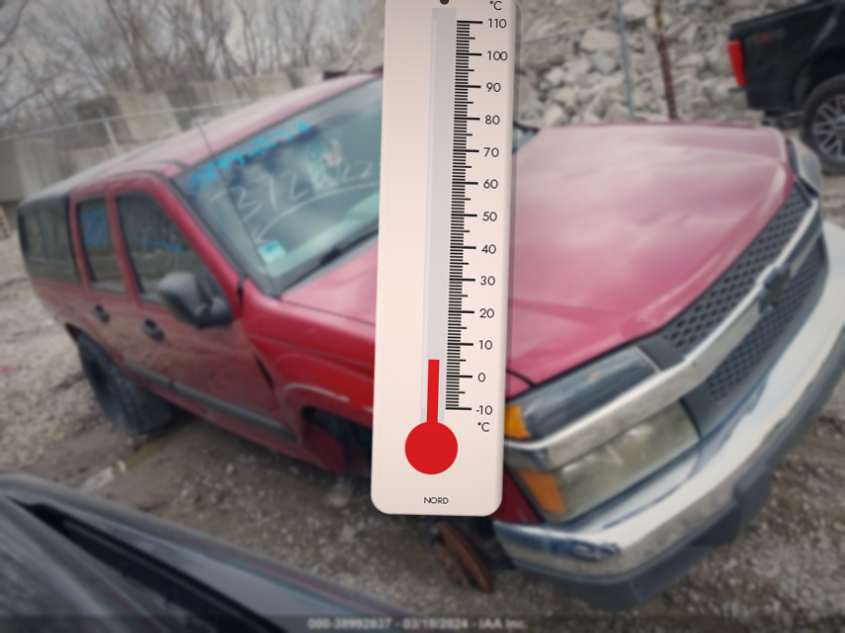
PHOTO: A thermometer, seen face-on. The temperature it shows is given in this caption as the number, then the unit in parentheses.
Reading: 5 (°C)
